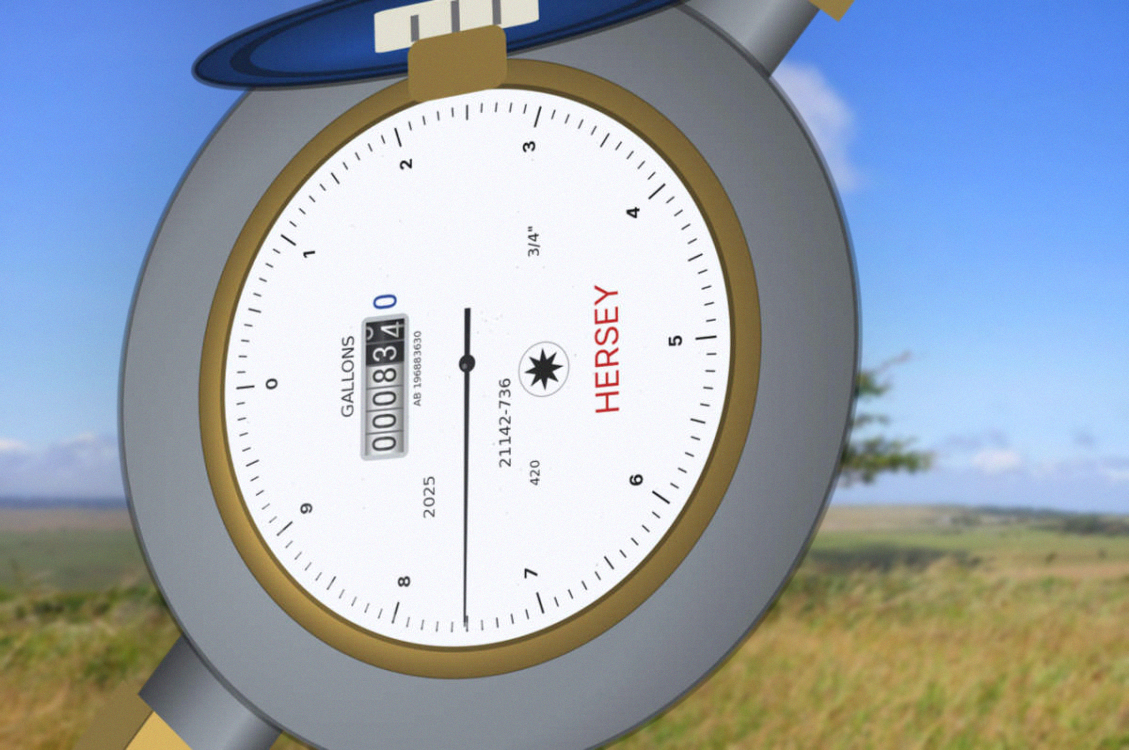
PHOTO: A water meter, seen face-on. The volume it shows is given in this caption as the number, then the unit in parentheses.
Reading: 8337.5 (gal)
